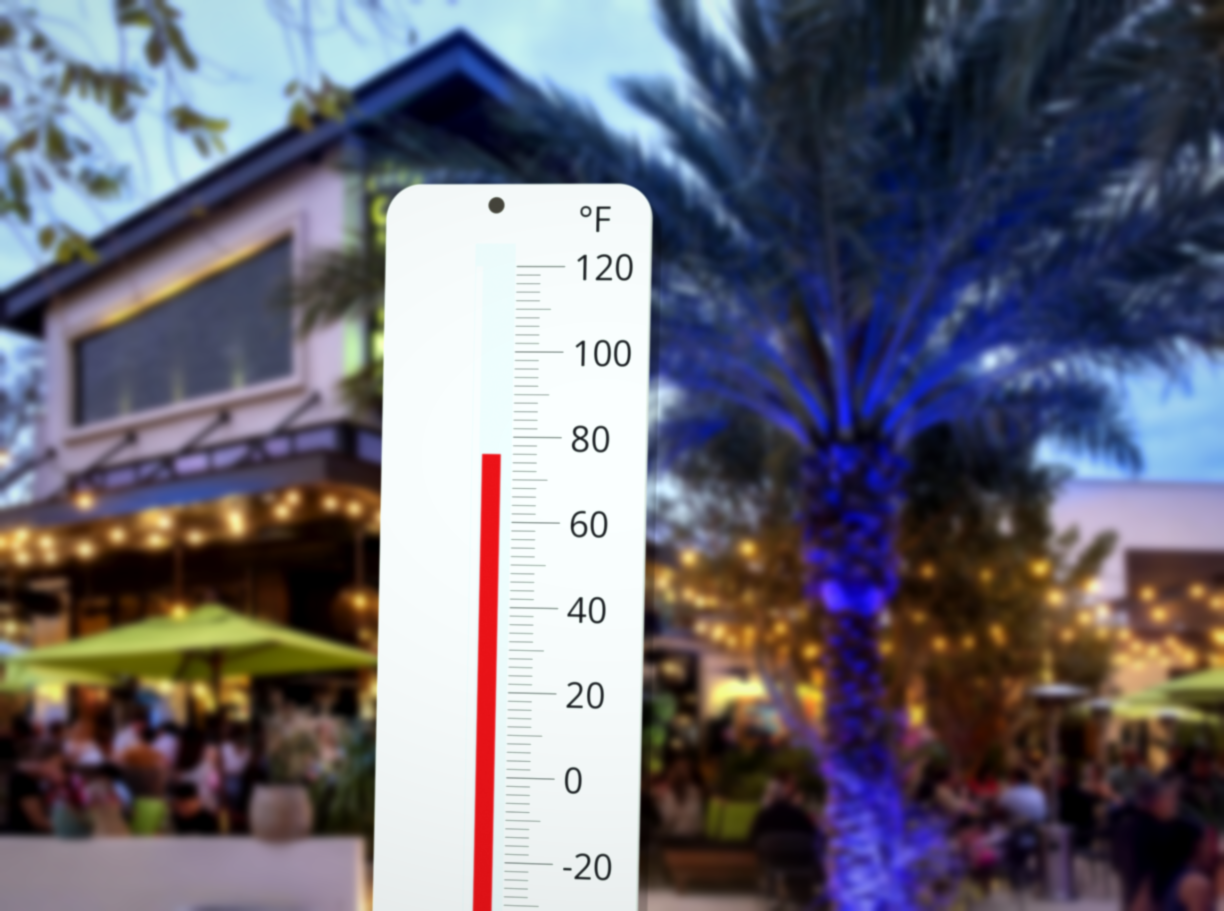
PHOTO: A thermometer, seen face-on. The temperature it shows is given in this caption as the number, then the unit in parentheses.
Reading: 76 (°F)
